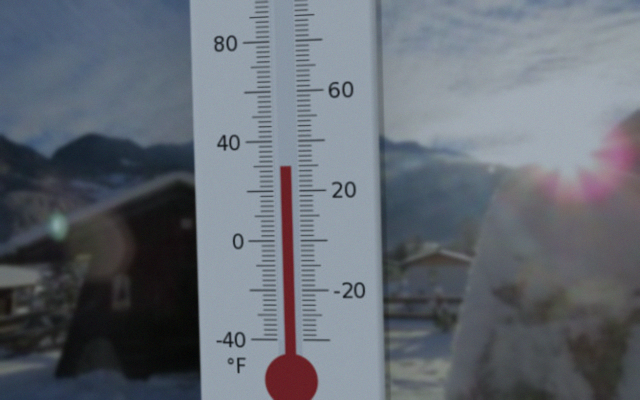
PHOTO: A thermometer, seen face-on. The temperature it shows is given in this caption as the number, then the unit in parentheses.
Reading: 30 (°F)
